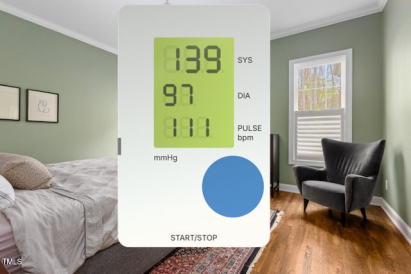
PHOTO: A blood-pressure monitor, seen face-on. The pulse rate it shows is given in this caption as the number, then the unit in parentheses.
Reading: 111 (bpm)
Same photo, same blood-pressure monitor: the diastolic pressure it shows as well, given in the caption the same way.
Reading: 97 (mmHg)
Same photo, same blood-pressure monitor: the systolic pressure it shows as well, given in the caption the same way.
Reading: 139 (mmHg)
